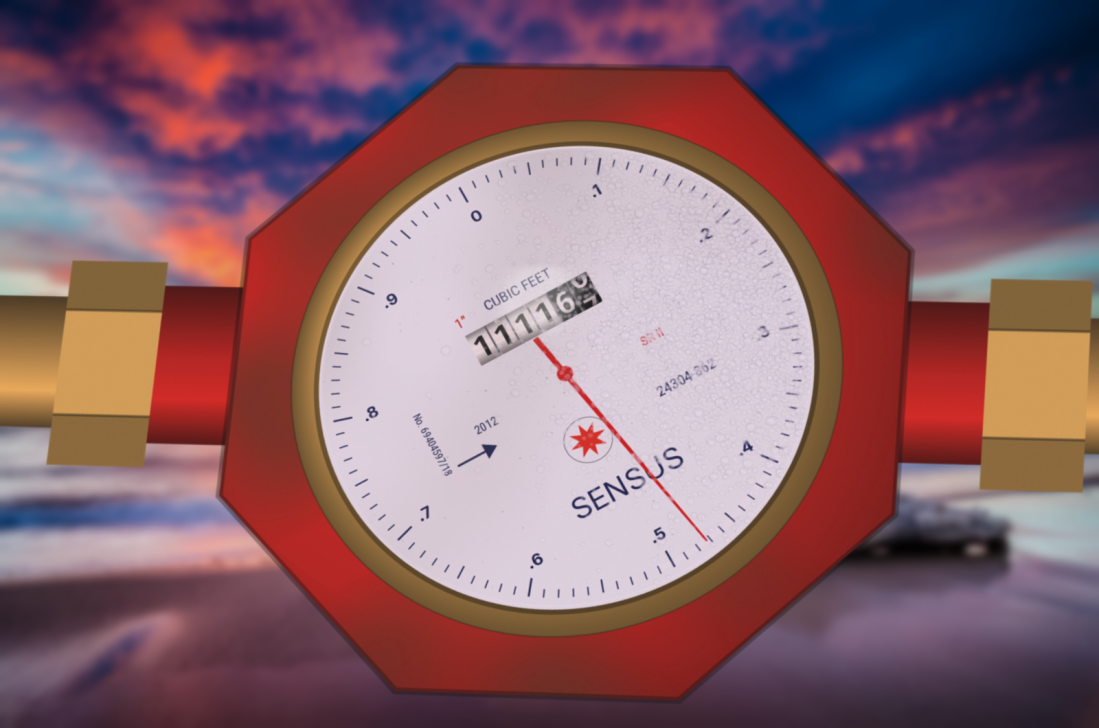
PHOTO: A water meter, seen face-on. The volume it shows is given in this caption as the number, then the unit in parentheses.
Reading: 111166.47 (ft³)
